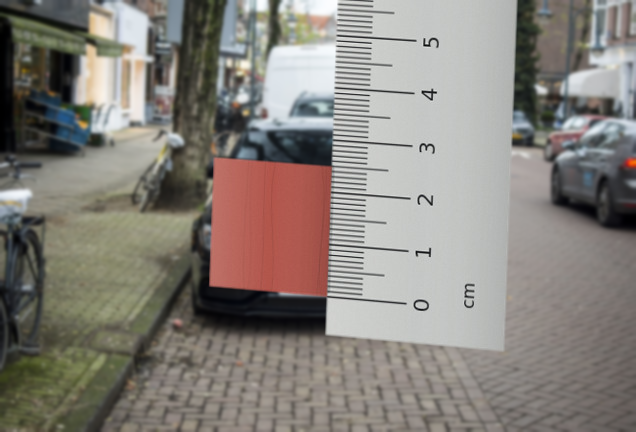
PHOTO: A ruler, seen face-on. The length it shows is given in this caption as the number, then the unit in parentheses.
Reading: 2.5 (cm)
